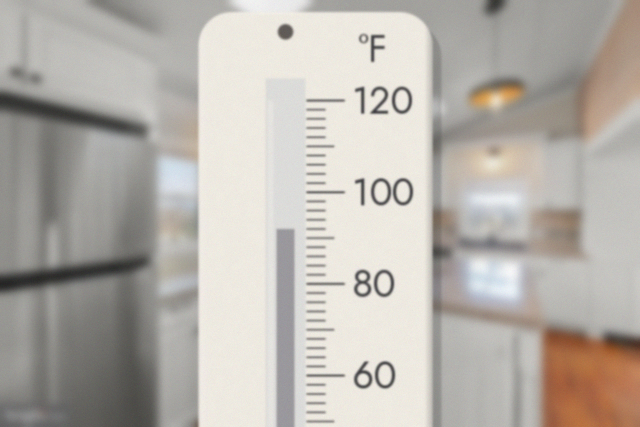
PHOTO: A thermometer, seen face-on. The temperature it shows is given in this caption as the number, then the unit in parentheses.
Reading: 92 (°F)
